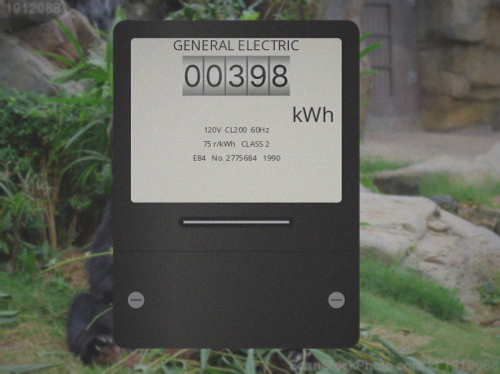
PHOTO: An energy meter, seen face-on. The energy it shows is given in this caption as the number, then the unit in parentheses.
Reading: 398 (kWh)
